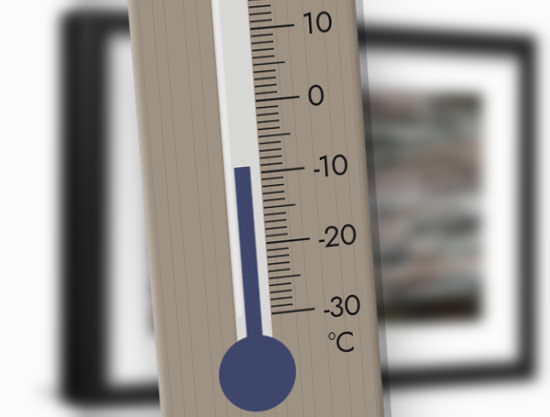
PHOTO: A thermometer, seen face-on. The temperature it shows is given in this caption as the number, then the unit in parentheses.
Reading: -9 (°C)
